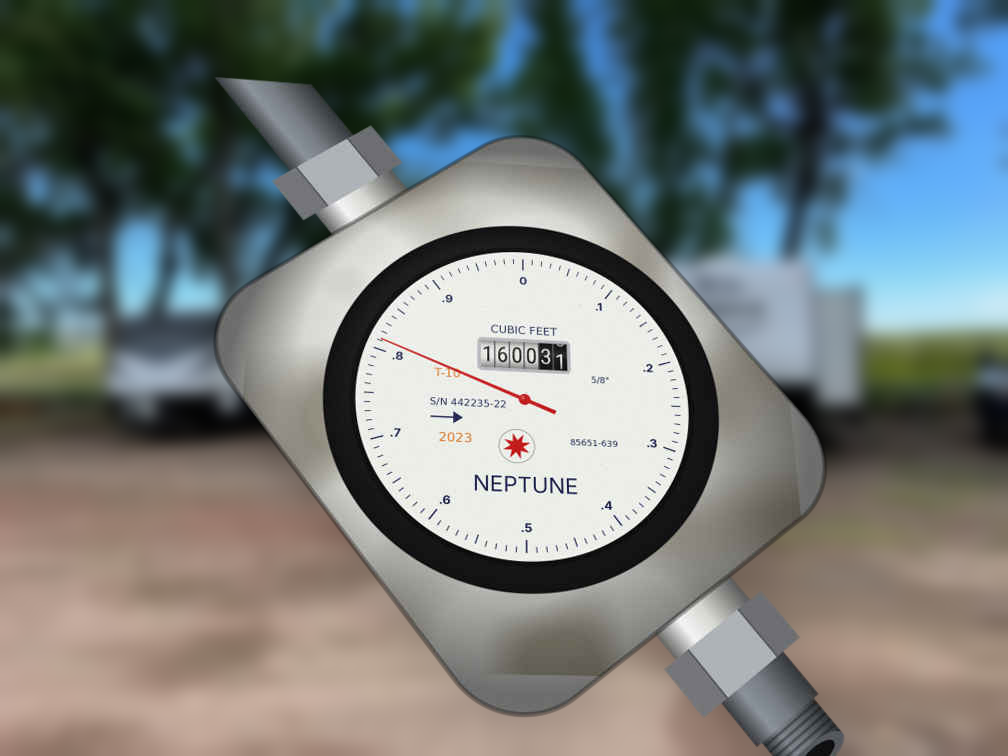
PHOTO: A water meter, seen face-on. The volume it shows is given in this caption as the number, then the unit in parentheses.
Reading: 160030.81 (ft³)
